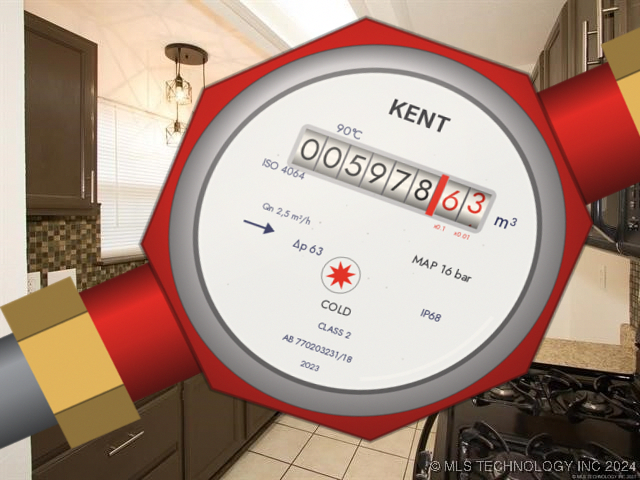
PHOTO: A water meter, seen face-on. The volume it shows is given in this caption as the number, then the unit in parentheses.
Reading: 5978.63 (m³)
